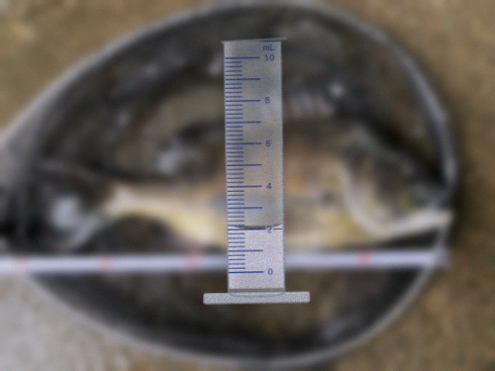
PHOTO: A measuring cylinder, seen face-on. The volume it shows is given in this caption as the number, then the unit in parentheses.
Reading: 2 (mL)
